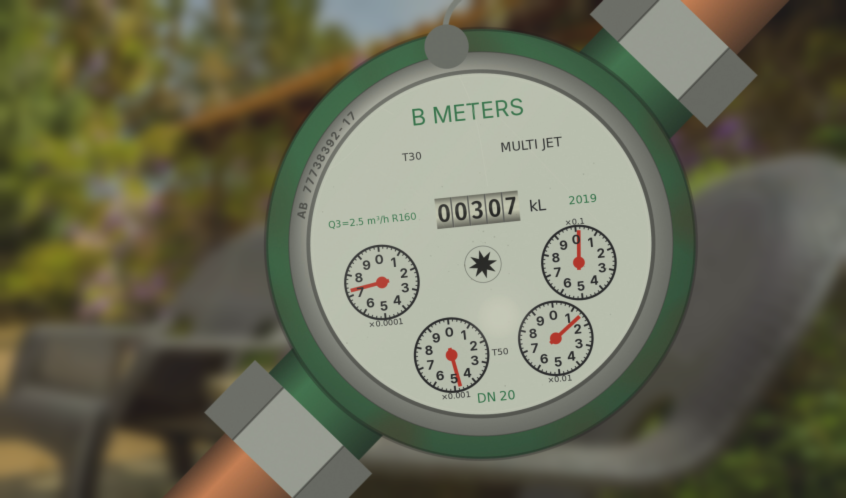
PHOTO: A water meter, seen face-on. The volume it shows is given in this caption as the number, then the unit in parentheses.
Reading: 307.0147 (kL)
